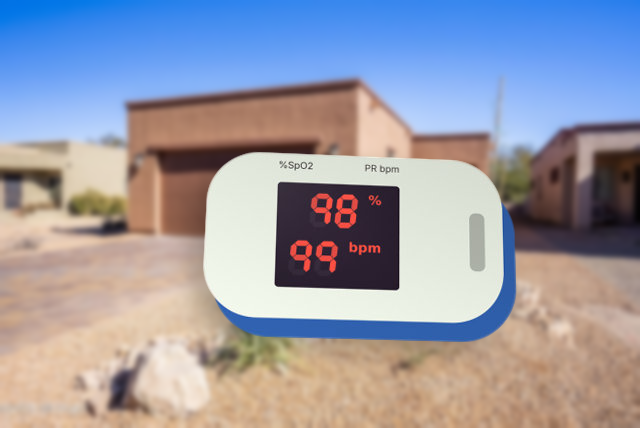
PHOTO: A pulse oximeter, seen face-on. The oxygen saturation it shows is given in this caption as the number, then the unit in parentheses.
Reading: 98 (%)
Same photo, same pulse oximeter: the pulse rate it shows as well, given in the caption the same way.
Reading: 99 (bpm)
